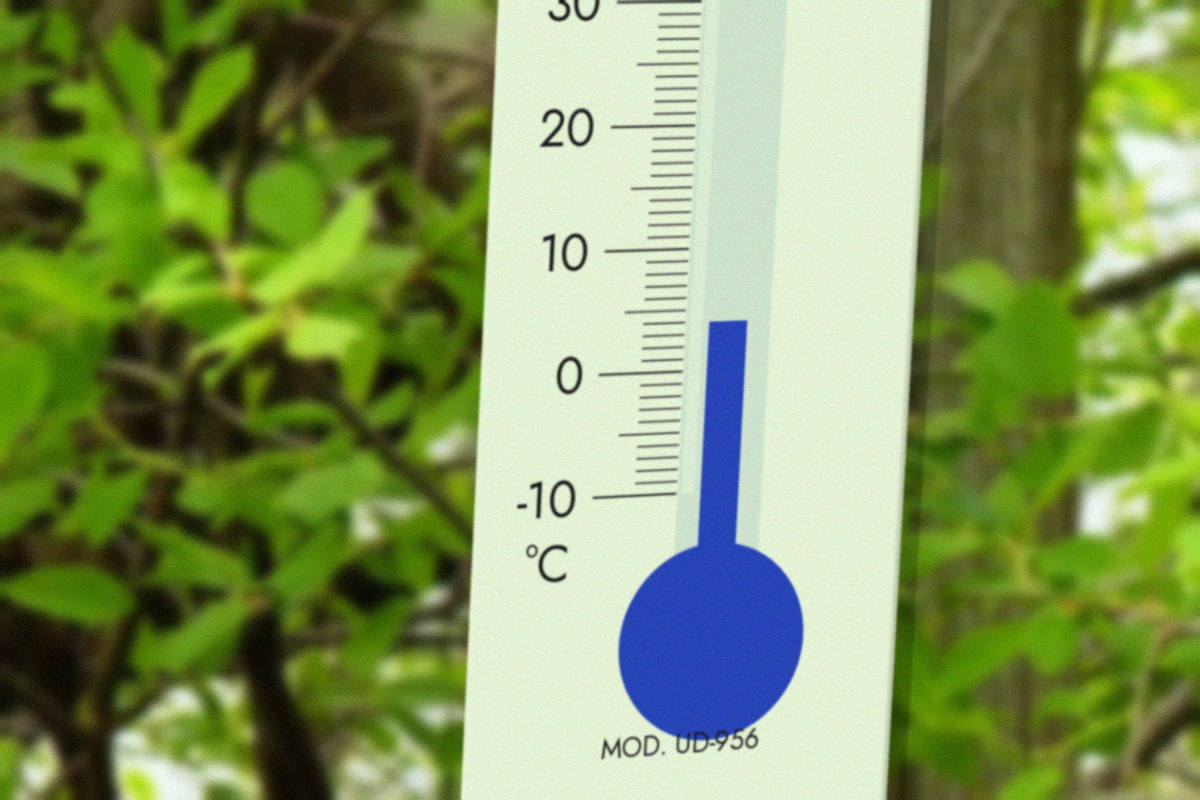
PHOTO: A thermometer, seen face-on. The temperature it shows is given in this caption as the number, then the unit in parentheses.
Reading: 4 (°C)
